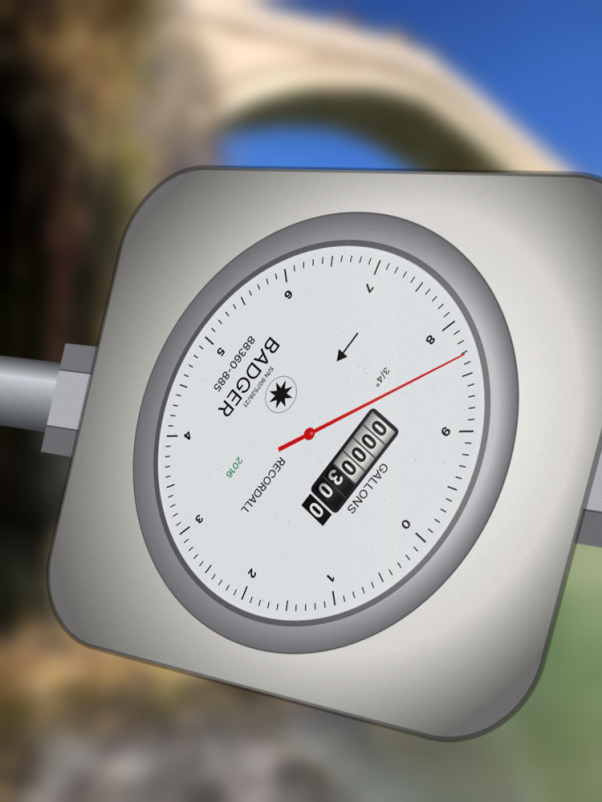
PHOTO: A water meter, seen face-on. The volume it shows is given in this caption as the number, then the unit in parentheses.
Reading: 298.3 (gal)
